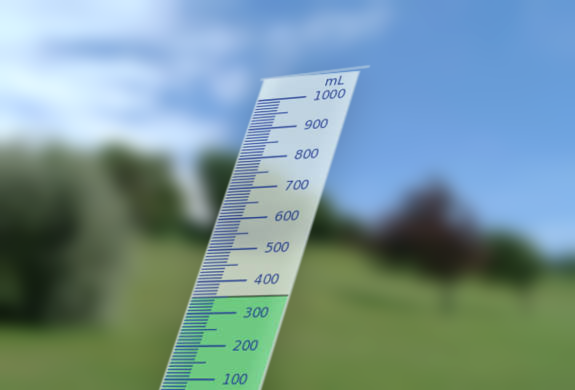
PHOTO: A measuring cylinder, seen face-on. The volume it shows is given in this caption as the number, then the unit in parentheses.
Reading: 350 (mL)
